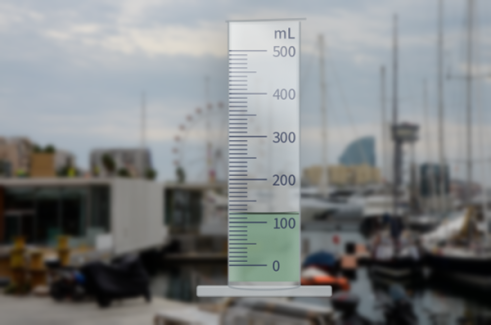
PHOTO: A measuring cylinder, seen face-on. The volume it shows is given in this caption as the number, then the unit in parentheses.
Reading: 120 (mL)
